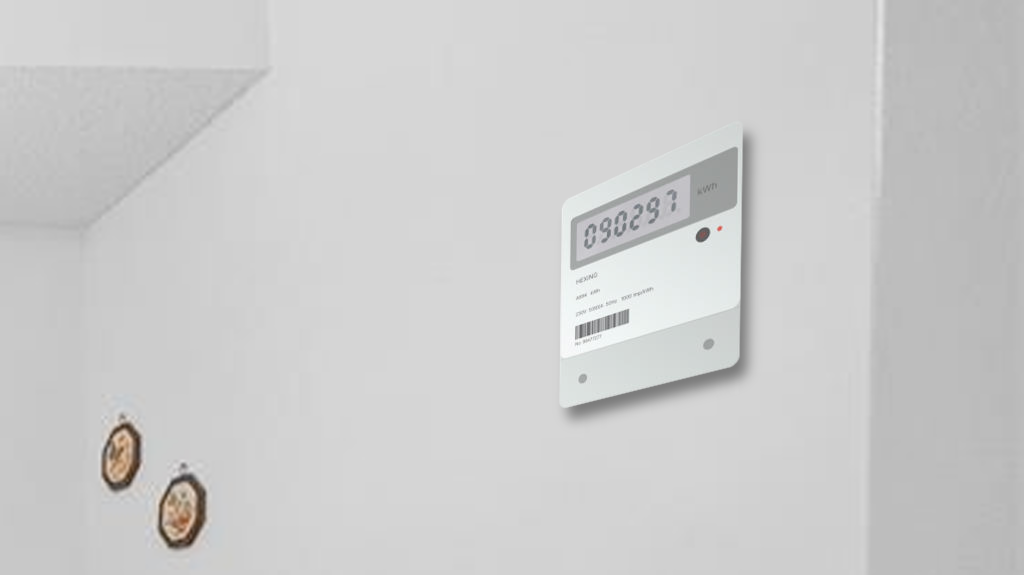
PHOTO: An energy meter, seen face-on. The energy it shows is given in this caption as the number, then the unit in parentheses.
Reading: 90297 (kWh)
